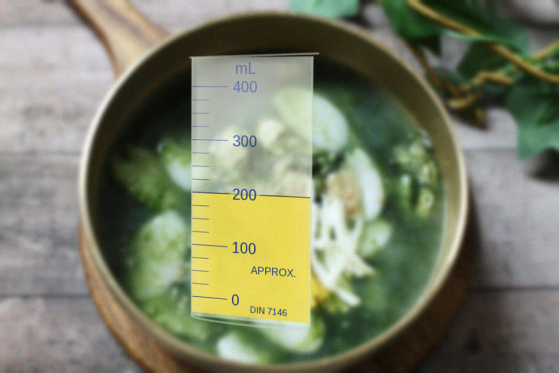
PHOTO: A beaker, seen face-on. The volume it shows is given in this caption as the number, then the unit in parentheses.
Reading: 200 (mL)
